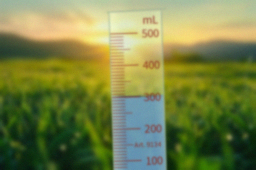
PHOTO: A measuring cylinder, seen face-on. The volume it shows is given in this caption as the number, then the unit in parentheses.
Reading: 300 (mL)
